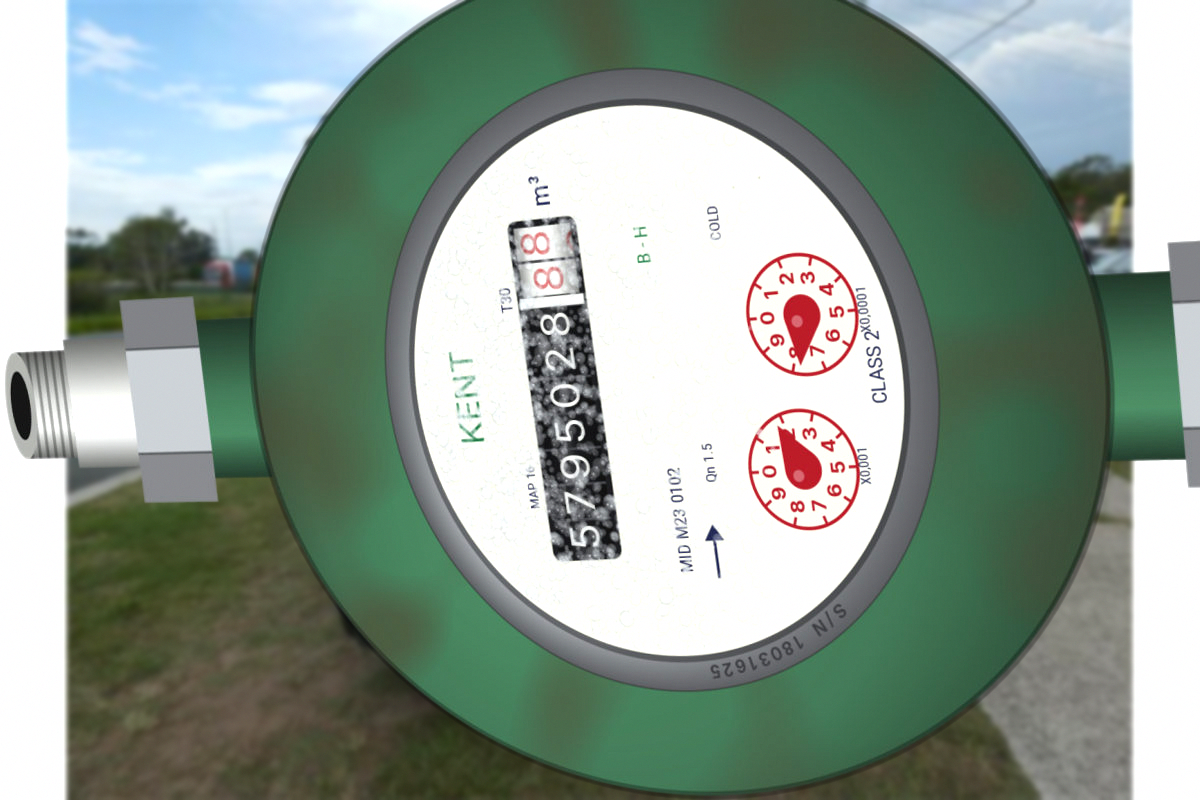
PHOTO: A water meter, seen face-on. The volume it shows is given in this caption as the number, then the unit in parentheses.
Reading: 5795028.8817 (m³)
